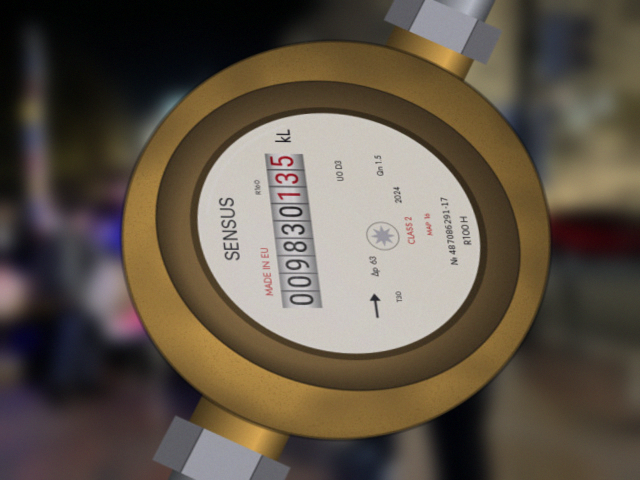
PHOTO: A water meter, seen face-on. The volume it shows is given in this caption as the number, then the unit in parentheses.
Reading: 9830.135 (kL)
